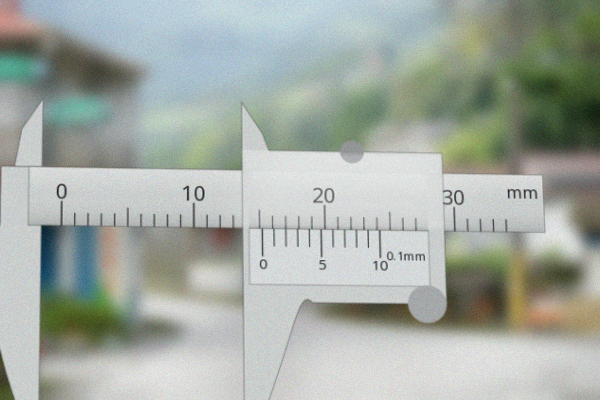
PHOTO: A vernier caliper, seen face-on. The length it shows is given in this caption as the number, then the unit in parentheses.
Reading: 15.2 (mm)
